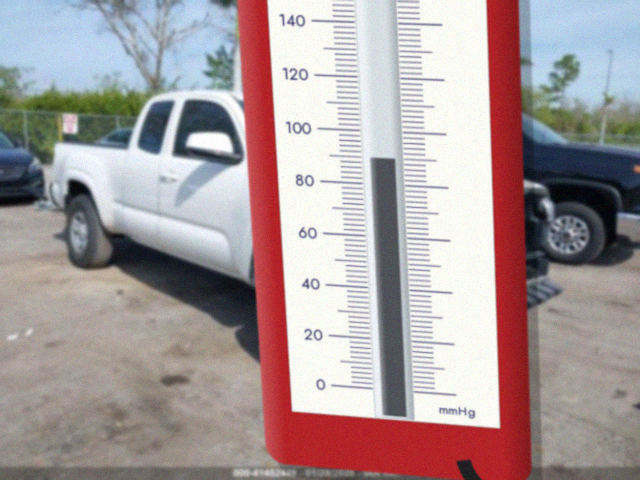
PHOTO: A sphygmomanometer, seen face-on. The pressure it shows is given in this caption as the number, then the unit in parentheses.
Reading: 90 (mmHg)
